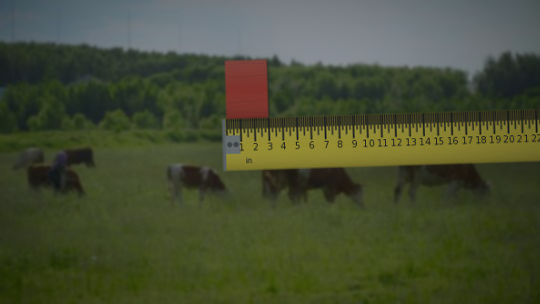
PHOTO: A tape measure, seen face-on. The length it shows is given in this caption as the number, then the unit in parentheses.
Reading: 3 (in)
